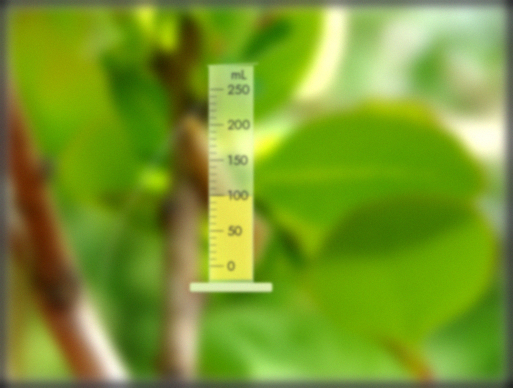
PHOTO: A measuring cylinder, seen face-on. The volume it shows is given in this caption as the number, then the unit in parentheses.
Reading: 100 (mL)
